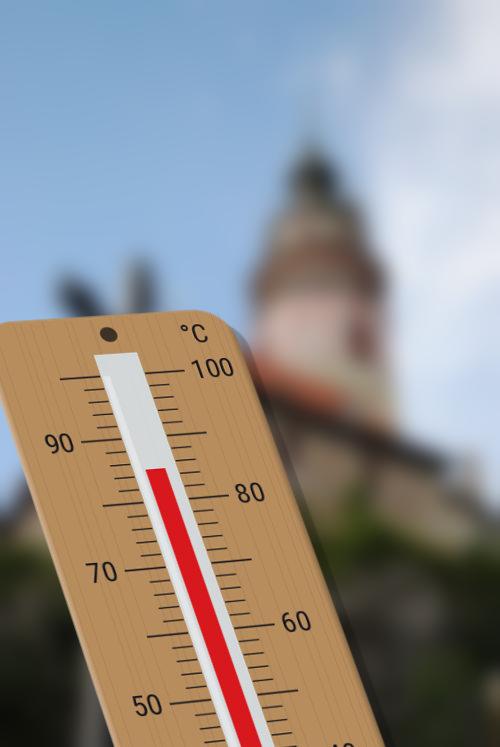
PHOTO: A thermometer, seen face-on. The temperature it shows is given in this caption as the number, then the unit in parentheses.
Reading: 85 (°C)
